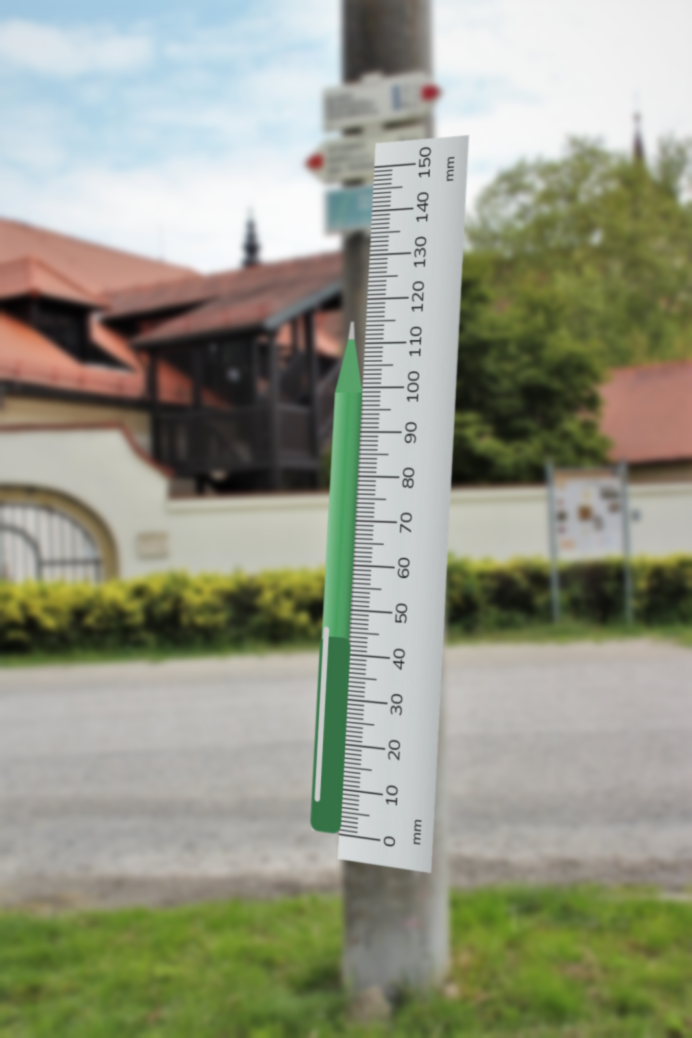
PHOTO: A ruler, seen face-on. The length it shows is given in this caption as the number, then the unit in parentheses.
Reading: 115 (mm)
